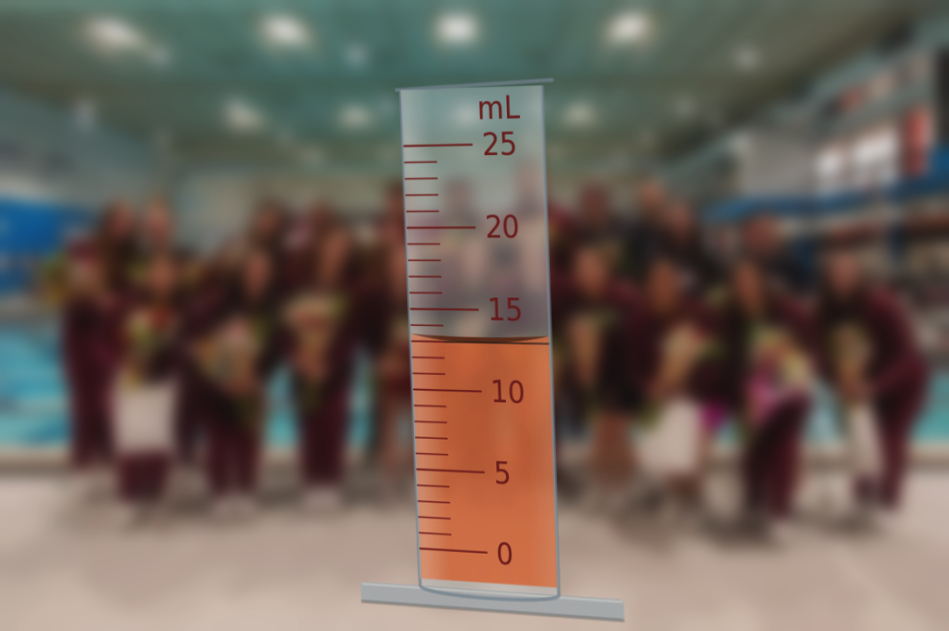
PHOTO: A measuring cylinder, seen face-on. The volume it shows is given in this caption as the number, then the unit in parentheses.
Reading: 13 (mL)
